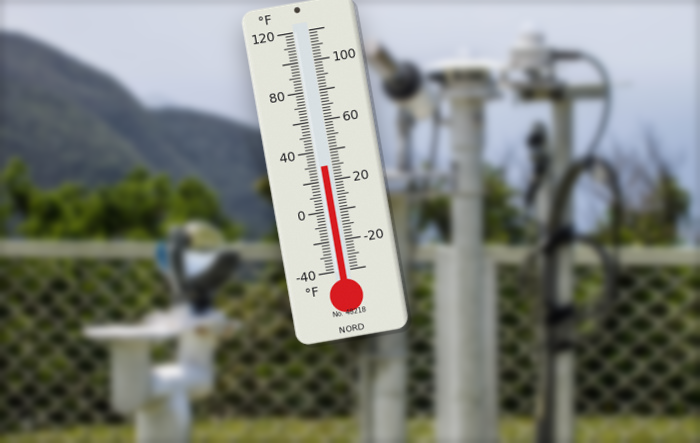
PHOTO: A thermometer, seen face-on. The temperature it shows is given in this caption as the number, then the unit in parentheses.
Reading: 30 (°F)
